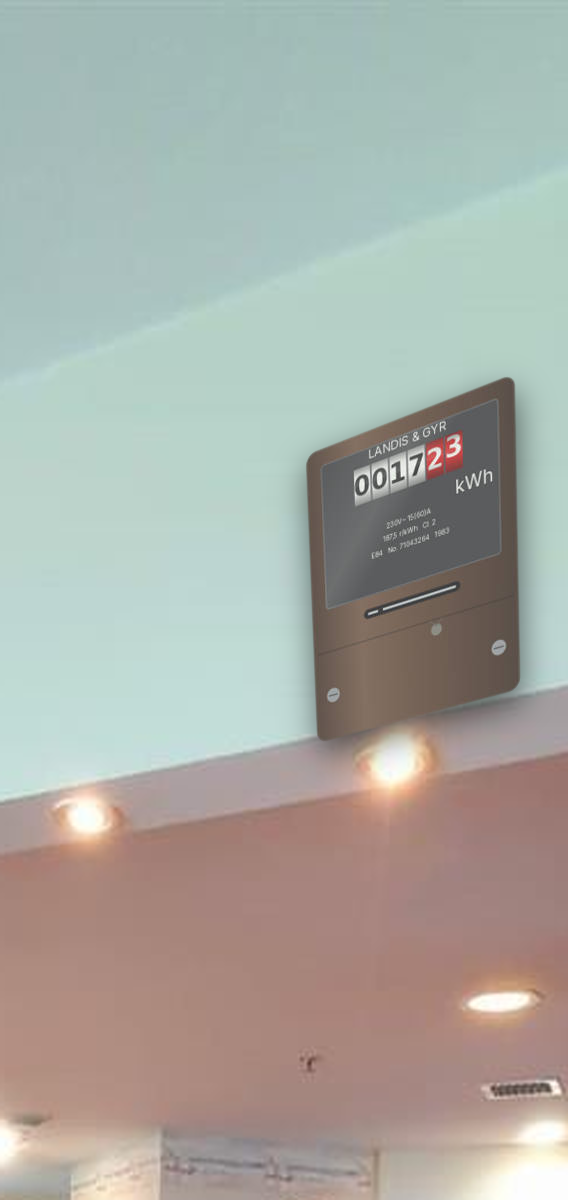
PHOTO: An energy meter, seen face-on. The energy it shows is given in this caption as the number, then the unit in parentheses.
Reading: 17.23 (kWh)
